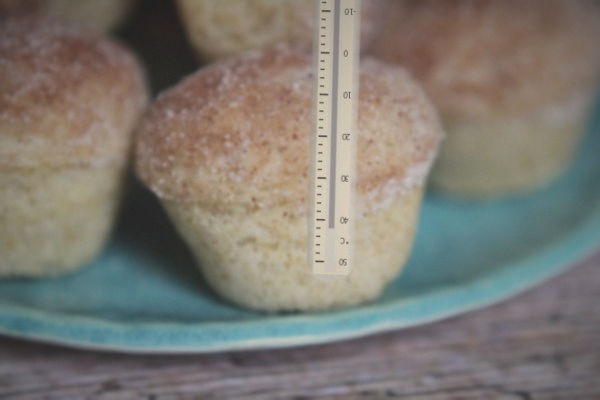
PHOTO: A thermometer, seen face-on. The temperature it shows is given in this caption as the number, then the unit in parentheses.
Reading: 42 (°C)
